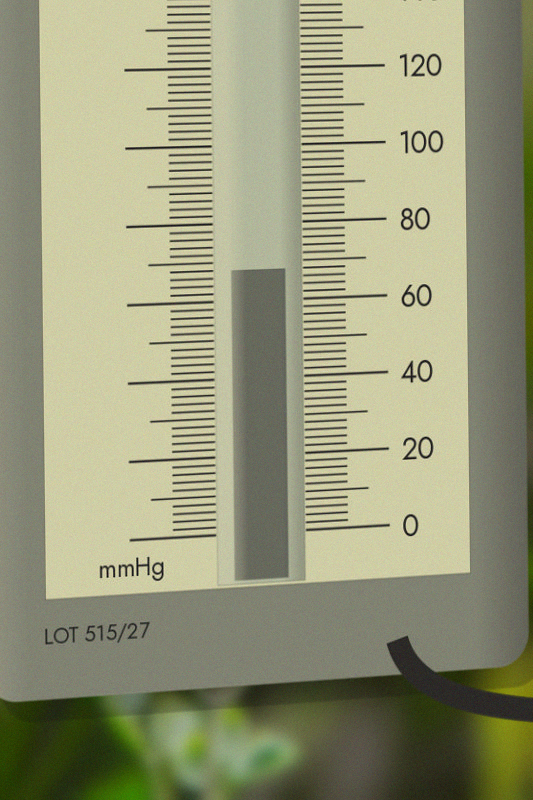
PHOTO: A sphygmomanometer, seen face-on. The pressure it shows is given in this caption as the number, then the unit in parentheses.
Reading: 68 (mmHg)
